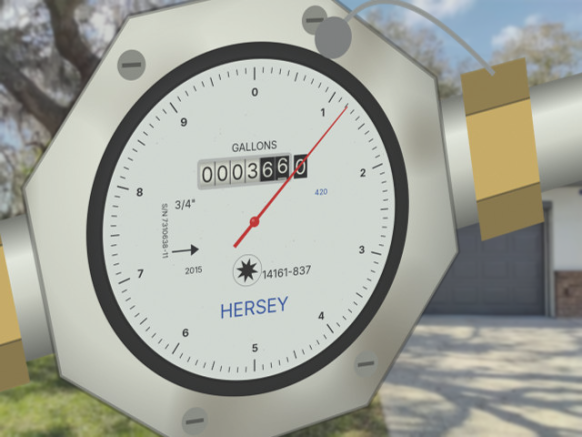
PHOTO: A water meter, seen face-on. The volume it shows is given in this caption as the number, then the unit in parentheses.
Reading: 3661.2 (gal)
